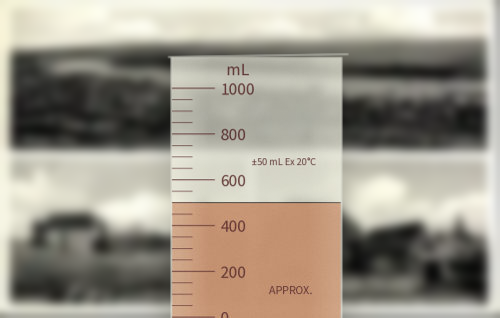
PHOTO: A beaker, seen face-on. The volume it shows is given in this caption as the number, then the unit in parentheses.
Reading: 500 (mL)
